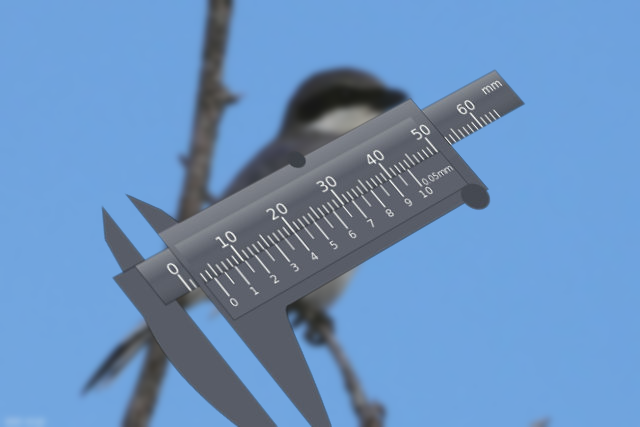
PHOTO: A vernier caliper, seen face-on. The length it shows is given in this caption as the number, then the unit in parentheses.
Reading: 4.4 (mm)
